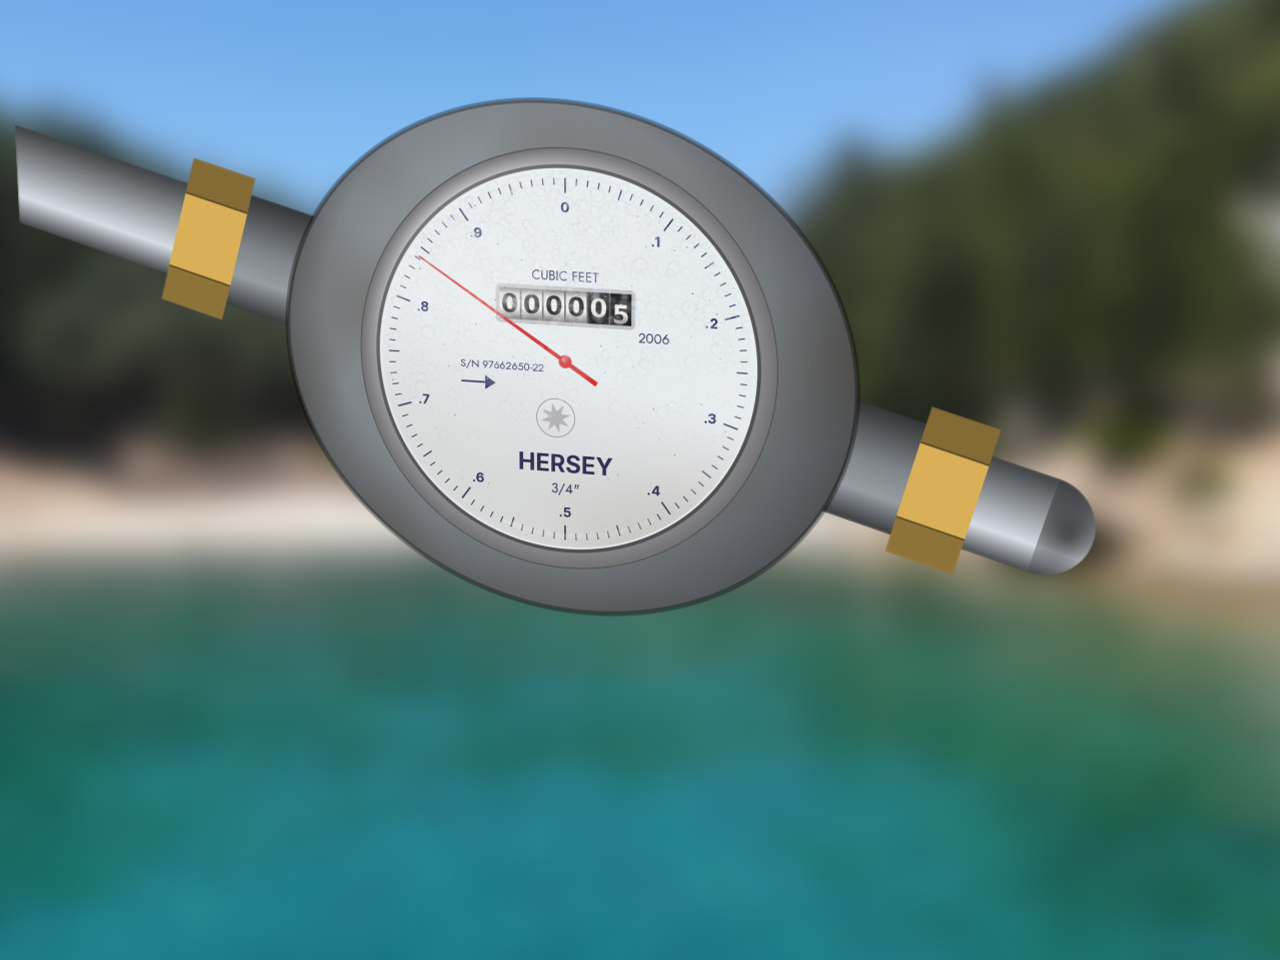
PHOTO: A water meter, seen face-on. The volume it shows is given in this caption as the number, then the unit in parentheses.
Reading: 4.84 (ft³)
